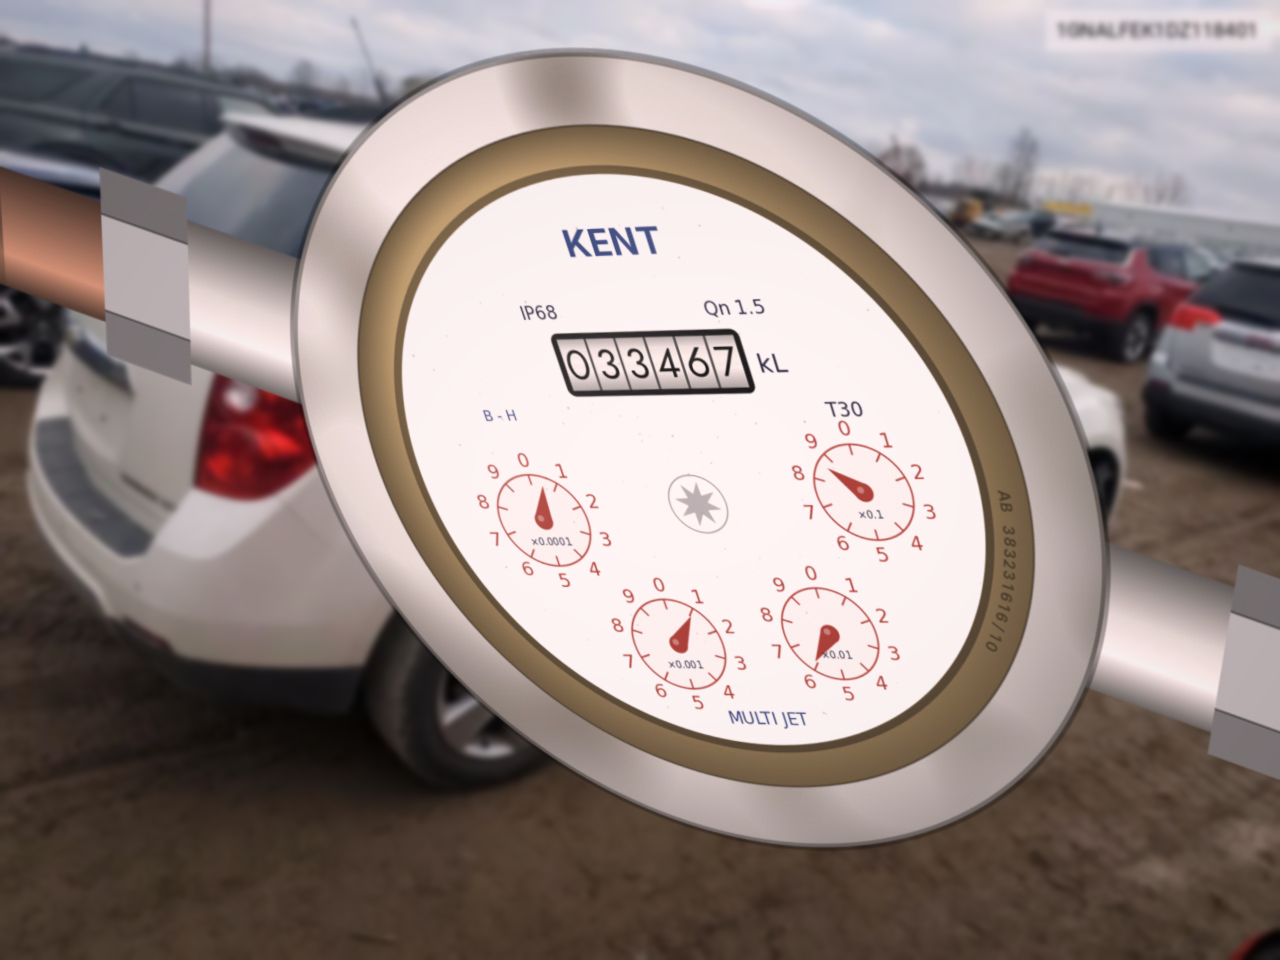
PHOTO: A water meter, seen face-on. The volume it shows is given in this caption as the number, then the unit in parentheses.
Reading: 33467.8610 (kL)
